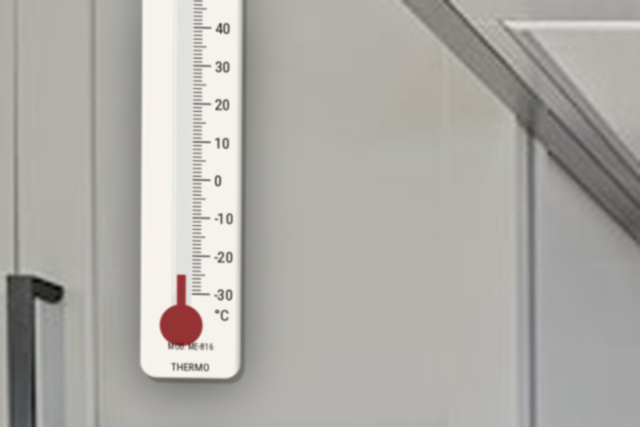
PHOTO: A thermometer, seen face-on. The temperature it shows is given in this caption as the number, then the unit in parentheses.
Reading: -25 (°C)
